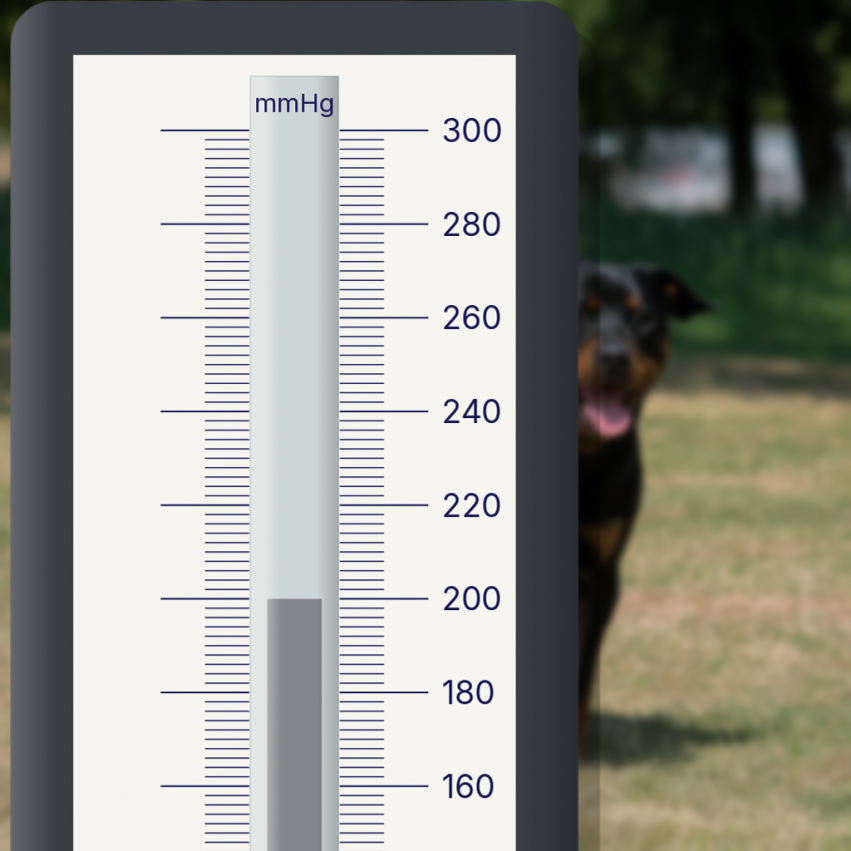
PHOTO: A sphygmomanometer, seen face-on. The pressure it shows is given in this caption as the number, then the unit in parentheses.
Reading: 200 (mmHg)
